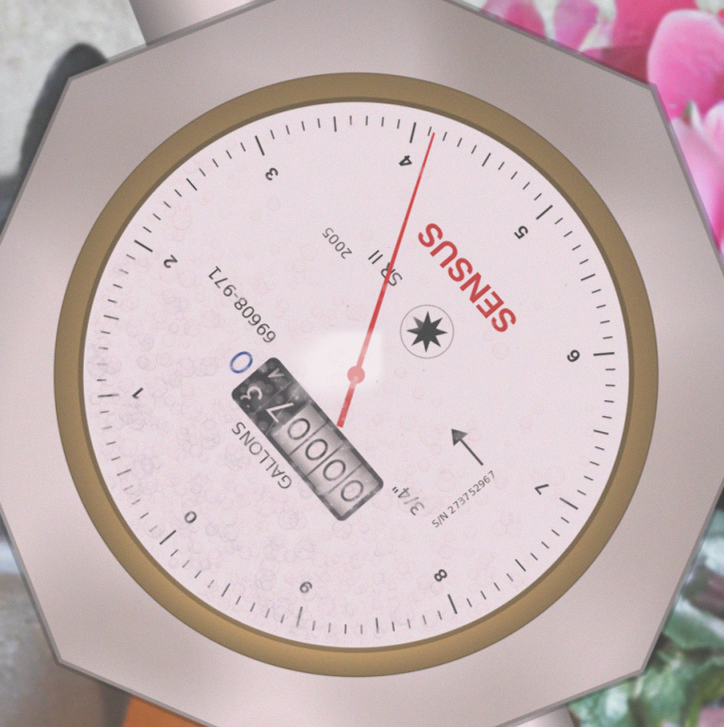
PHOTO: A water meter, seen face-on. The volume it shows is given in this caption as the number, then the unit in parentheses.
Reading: 734.1 (gal)
